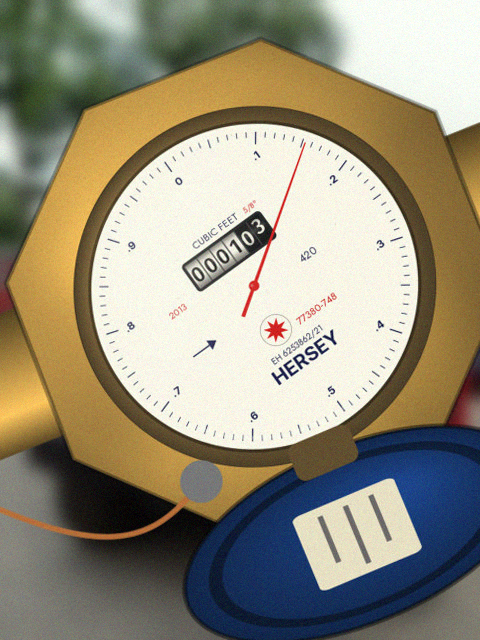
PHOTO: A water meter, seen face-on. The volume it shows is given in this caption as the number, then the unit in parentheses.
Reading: 103.15 (ft³)
